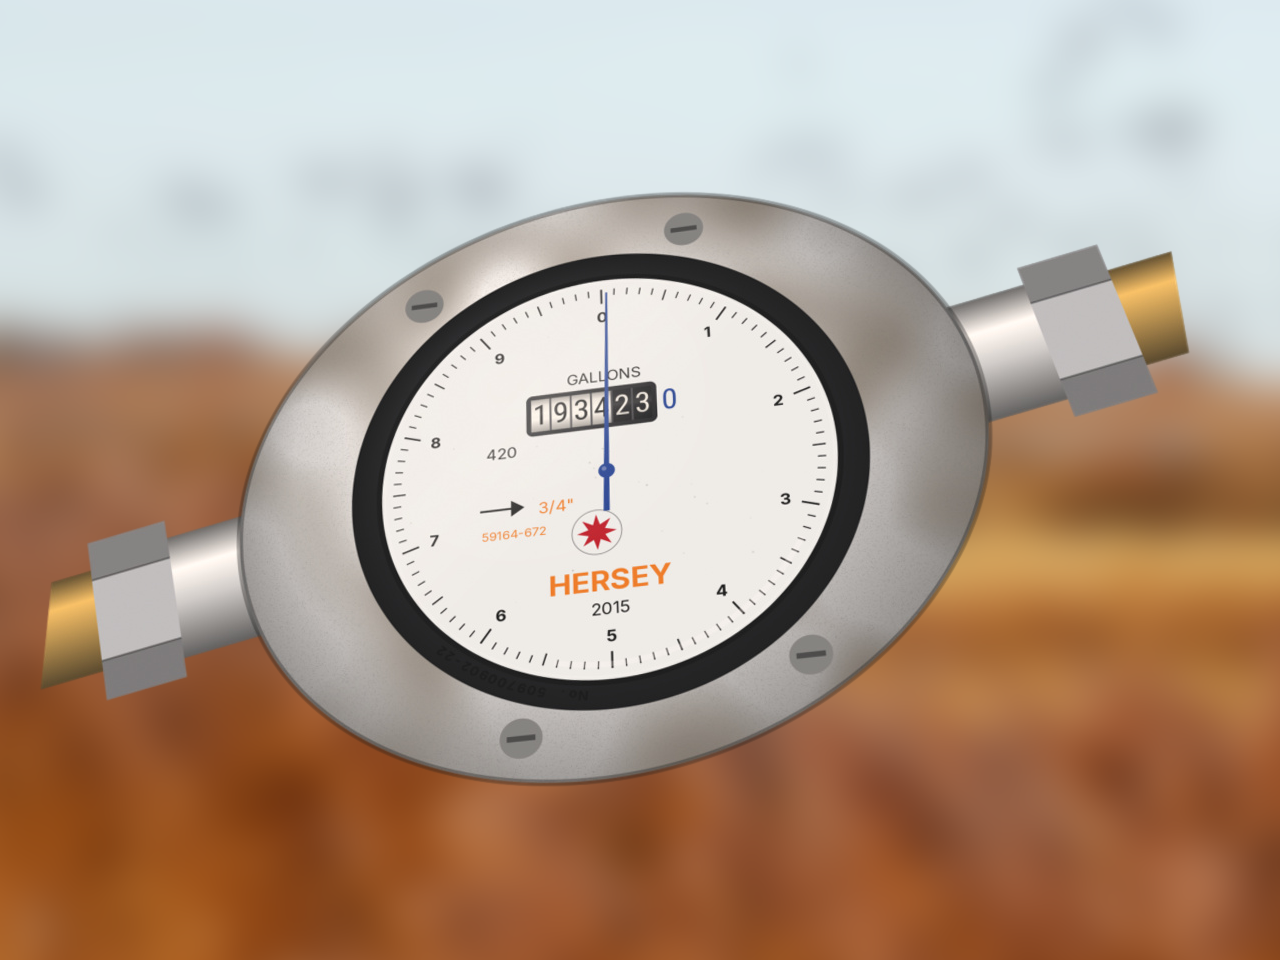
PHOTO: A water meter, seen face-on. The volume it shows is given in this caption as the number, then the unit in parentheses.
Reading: 1934230.0 (gal)
